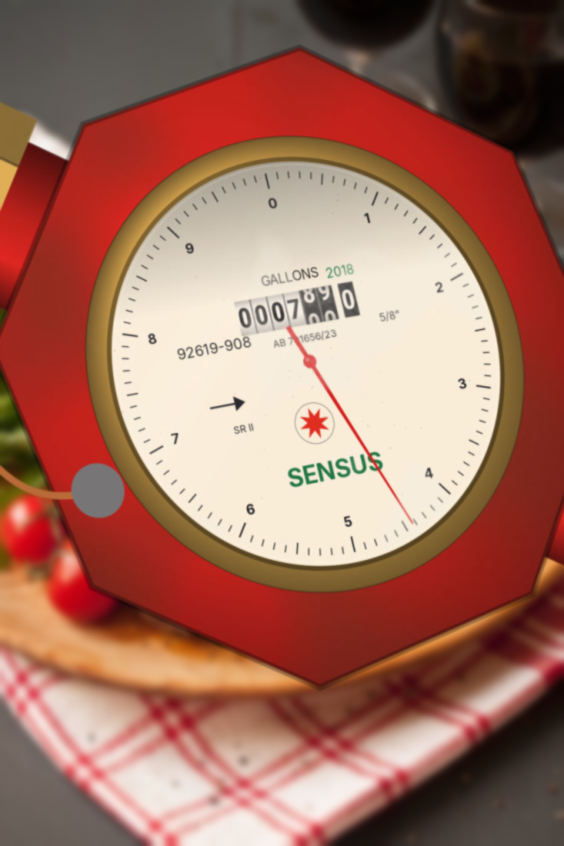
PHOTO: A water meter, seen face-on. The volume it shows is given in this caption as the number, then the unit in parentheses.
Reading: 7894.4 (gal)
